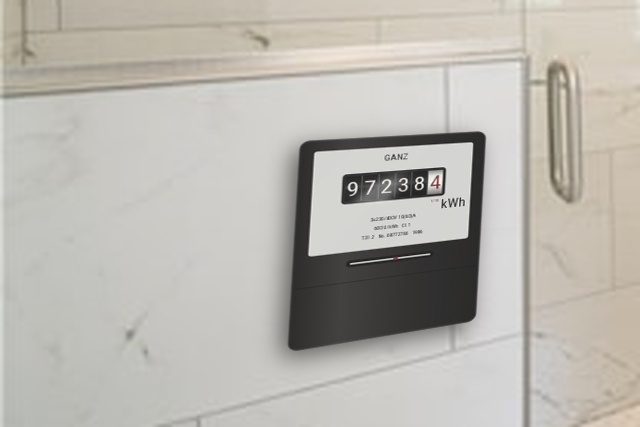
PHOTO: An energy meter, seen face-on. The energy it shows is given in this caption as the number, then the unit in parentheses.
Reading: 97238.4 (kWh)
